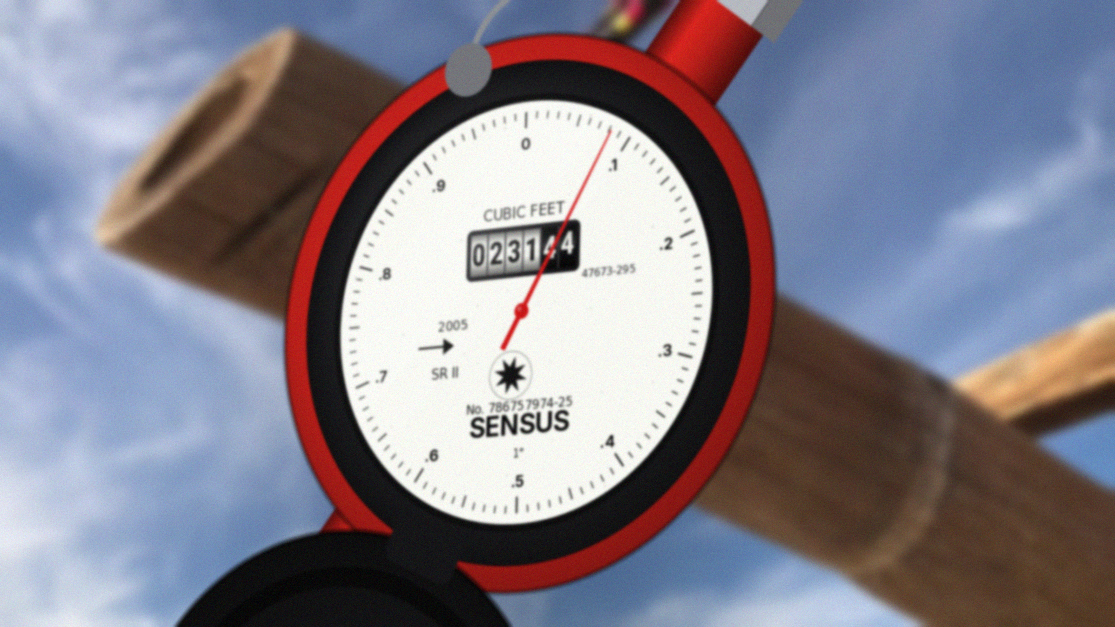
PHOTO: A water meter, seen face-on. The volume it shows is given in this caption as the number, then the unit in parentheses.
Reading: 23144.08 (ft³)
